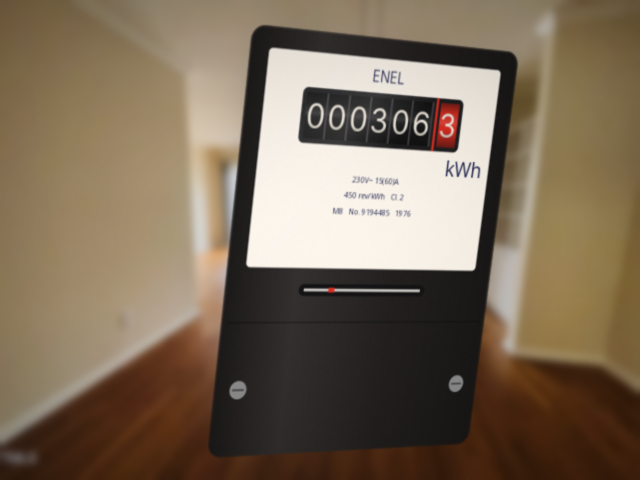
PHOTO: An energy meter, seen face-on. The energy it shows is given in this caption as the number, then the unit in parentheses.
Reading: 306.3 (kWh)
